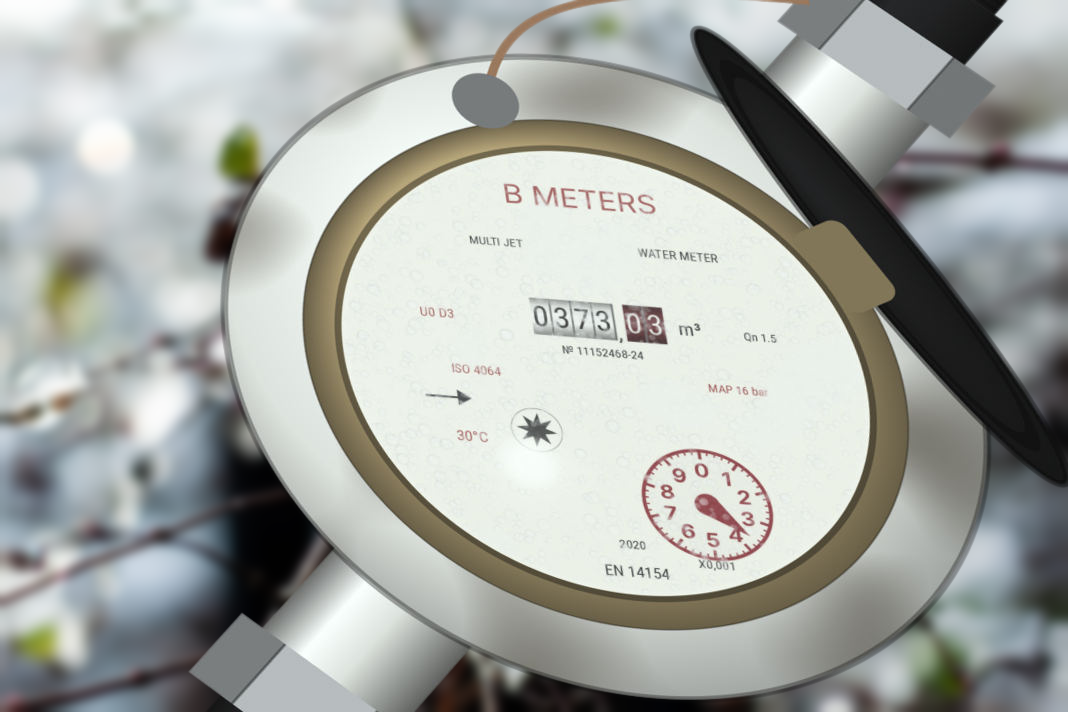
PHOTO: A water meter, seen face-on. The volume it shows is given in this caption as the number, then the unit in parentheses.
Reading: 373.033 (m³)
